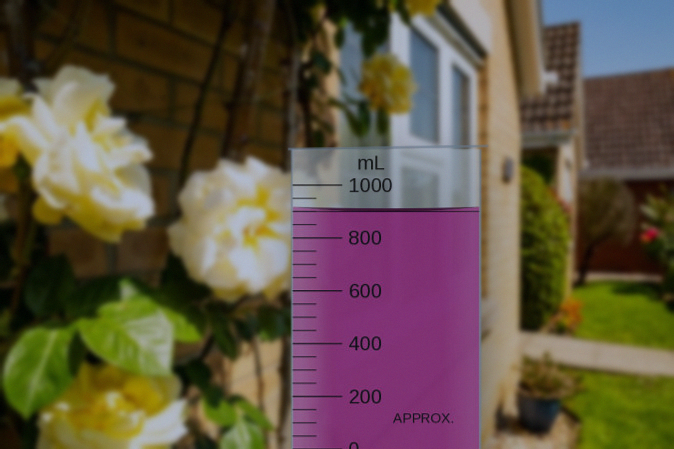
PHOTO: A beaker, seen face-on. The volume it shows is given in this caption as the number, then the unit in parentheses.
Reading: 900 (mL)
